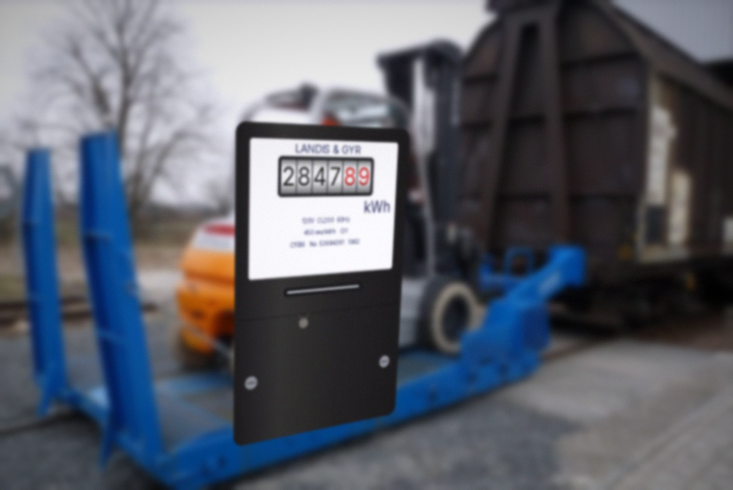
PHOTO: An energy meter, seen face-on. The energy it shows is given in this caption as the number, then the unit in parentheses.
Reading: 2847.89 (kWh)
